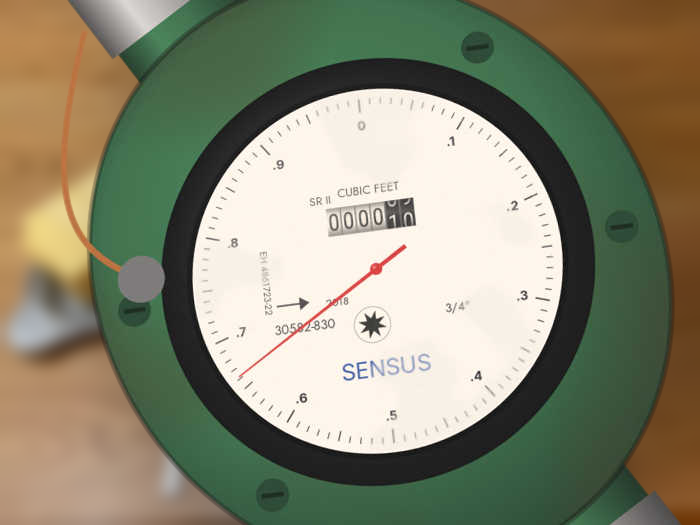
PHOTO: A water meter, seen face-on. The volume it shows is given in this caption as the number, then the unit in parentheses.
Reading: 9.66 (ft³)
